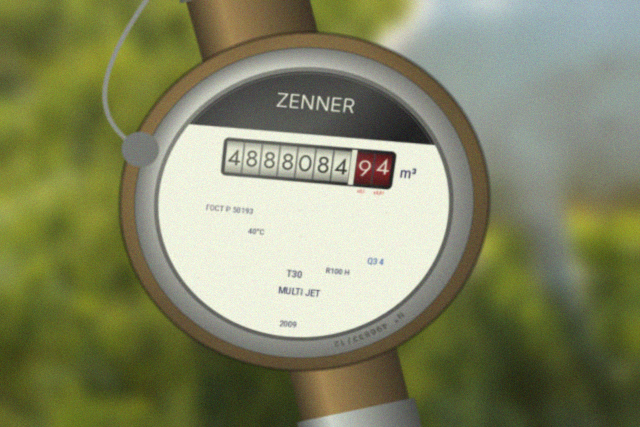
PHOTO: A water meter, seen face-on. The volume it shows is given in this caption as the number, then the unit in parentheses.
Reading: 4888084.94 (m³)
